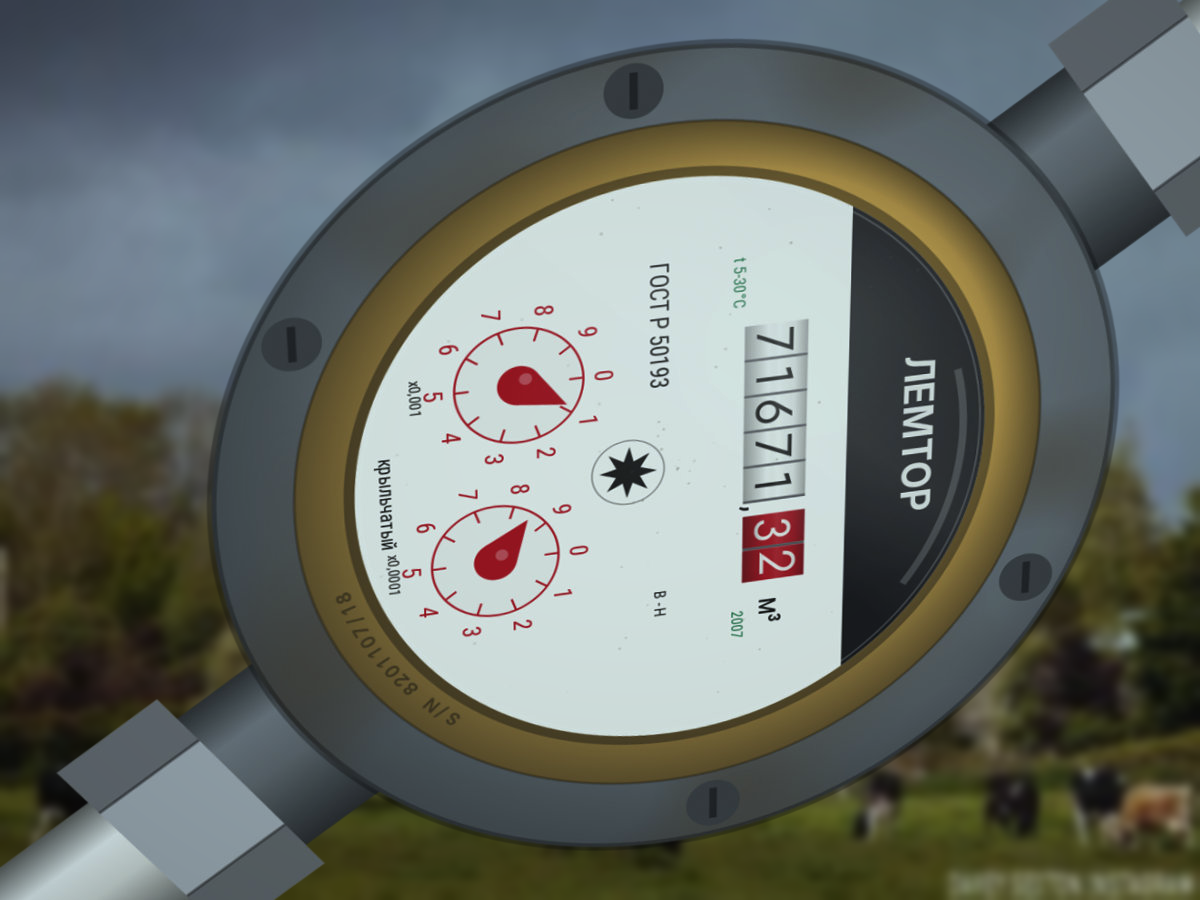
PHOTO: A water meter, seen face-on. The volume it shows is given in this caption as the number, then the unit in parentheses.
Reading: 71671.3208 (m³)
